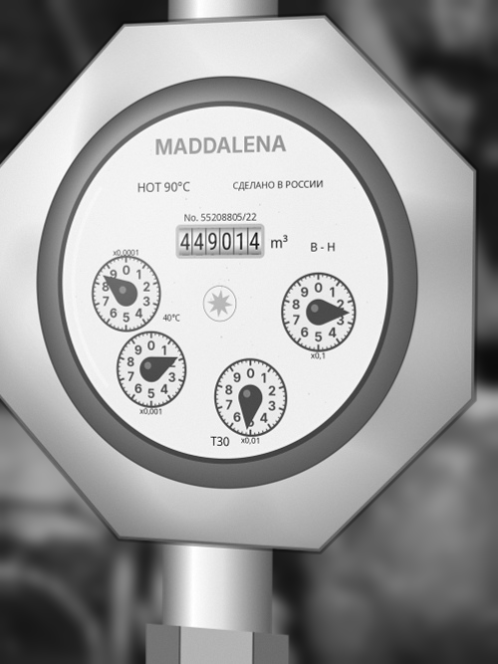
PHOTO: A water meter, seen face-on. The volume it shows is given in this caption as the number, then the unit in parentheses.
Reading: 449014.2518 (m³)
